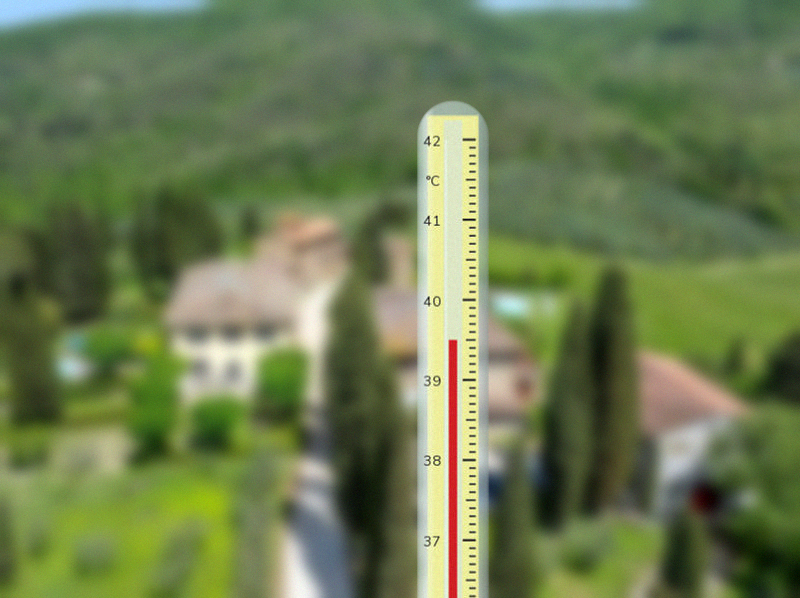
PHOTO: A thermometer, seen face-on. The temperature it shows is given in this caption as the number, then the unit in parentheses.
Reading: 39.5 (°C)
